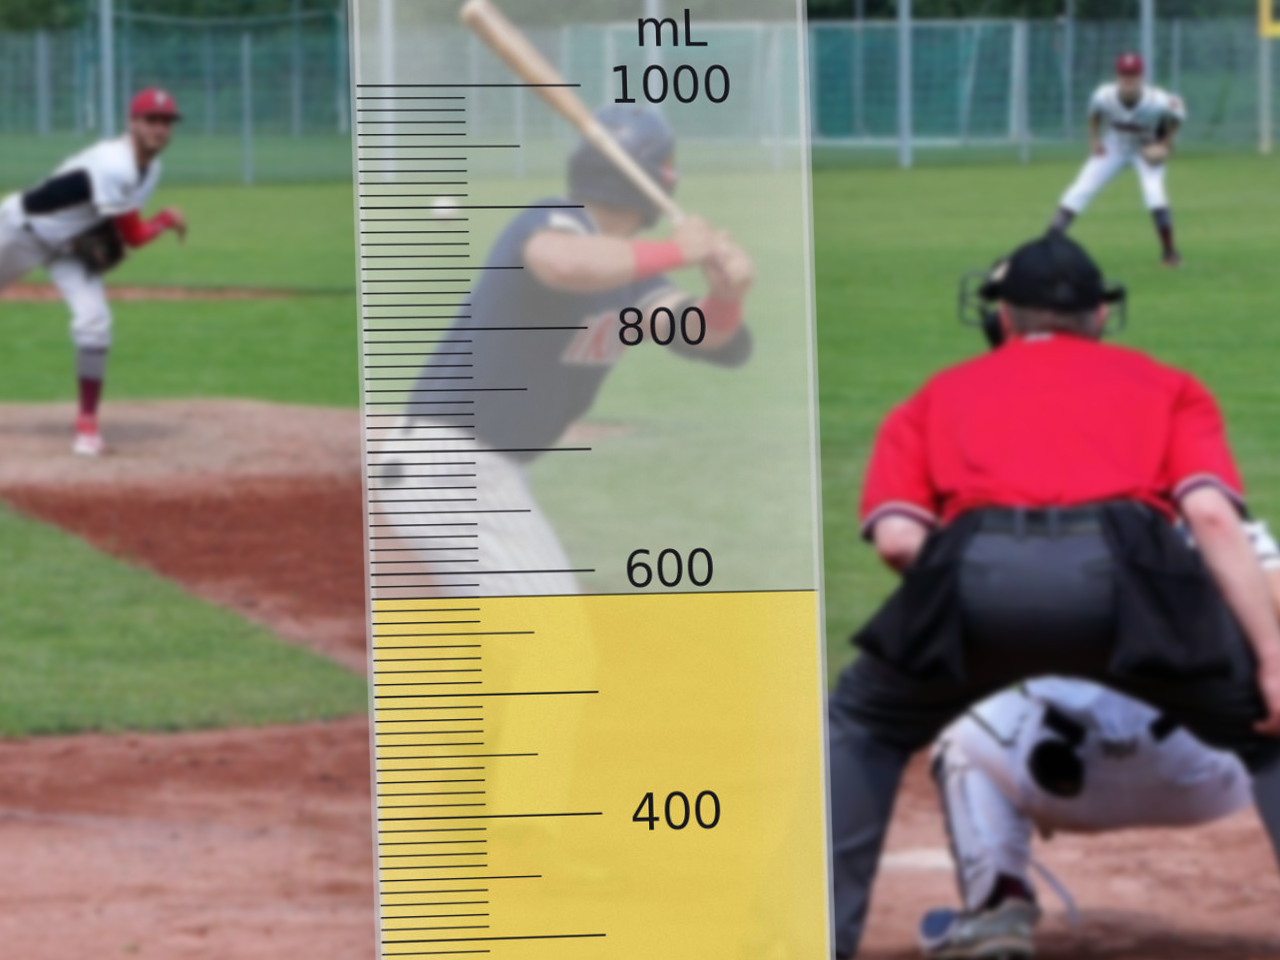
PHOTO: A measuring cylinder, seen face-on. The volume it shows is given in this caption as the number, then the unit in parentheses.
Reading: 580 (mL)
